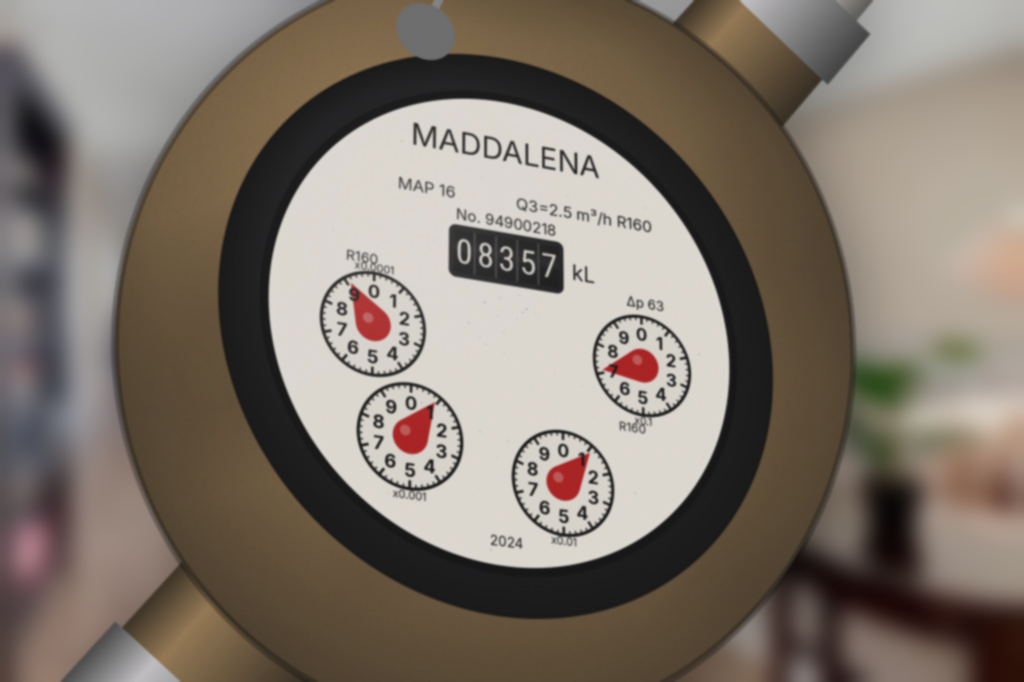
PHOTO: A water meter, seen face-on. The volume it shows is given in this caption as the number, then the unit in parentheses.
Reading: 8357.7109 (kL)
